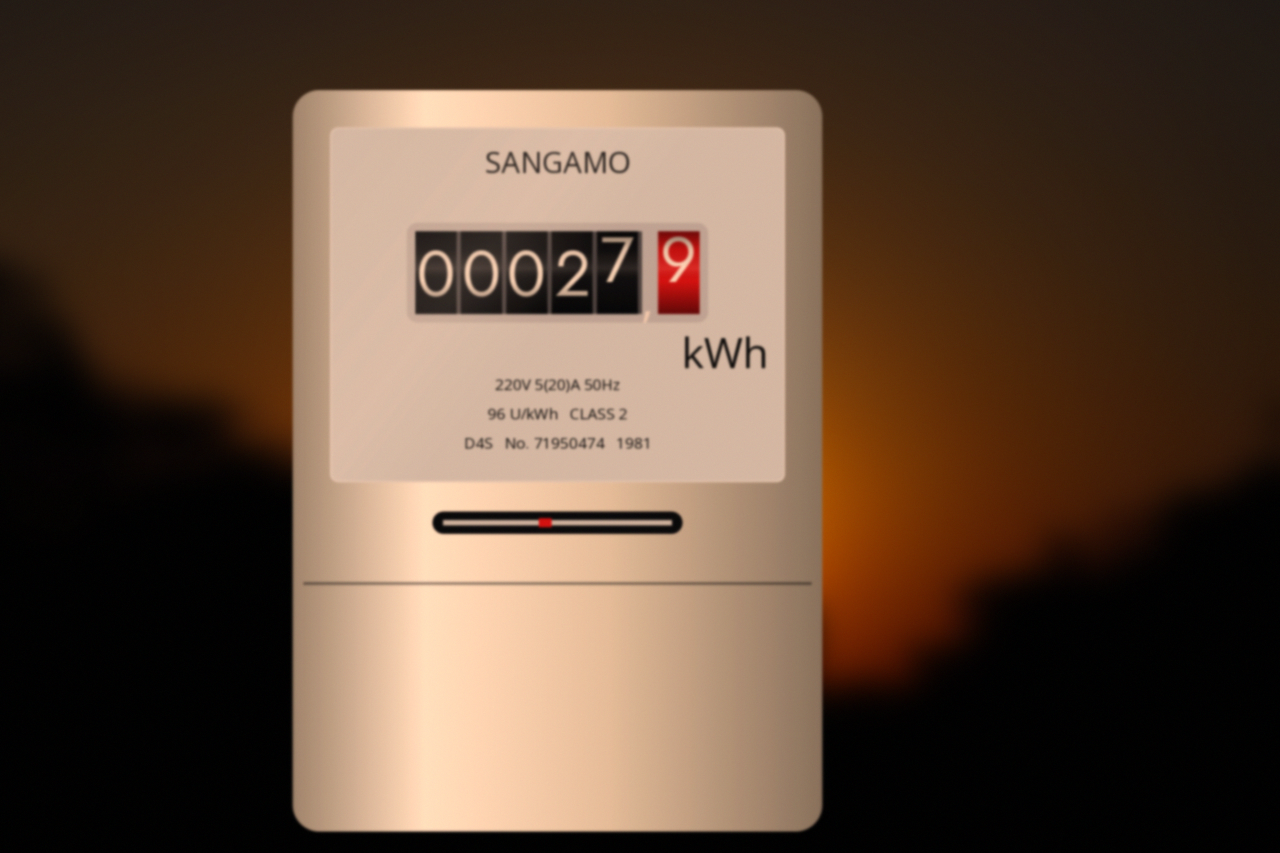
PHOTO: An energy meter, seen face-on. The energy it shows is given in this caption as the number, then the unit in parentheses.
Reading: 27.9 (kWh)
